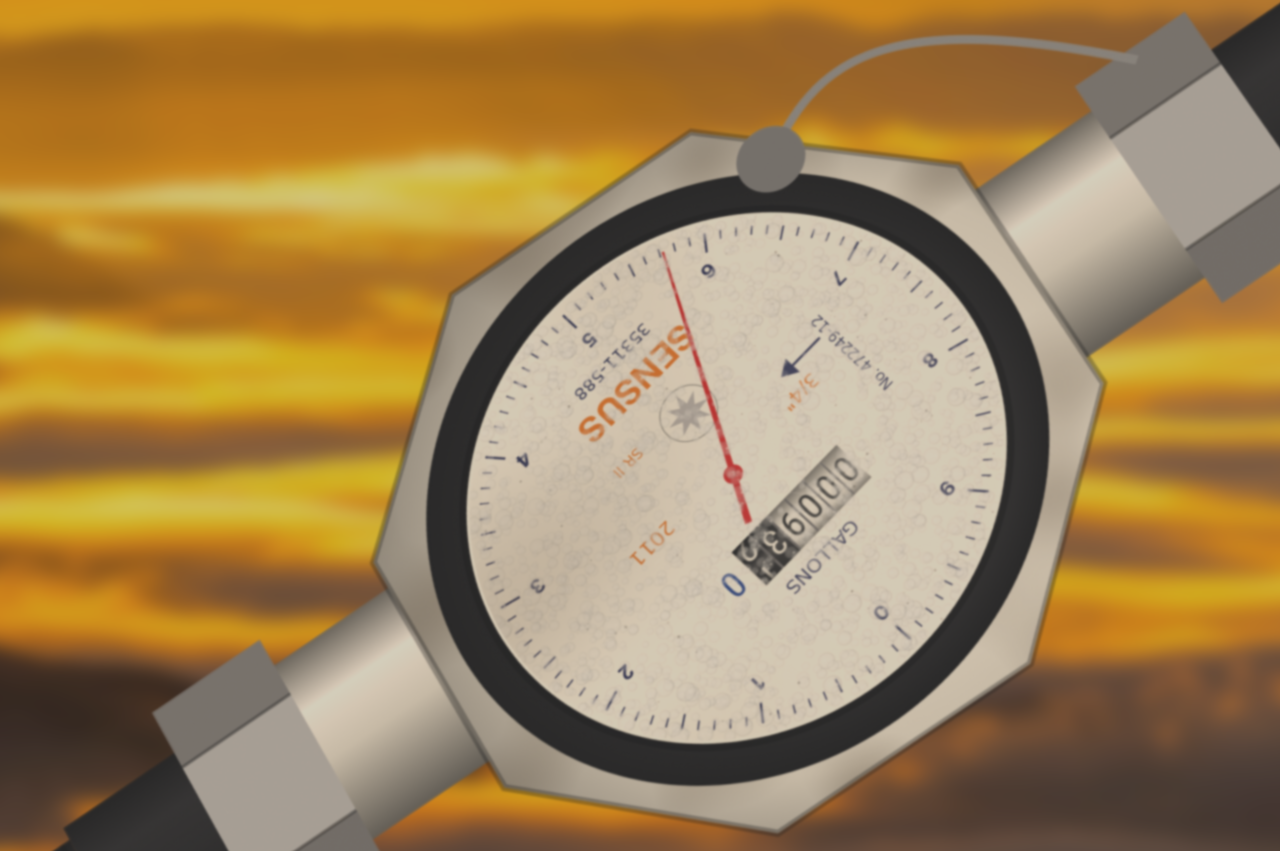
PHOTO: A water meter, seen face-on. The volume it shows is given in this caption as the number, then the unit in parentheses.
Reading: 9315.7 (gal)
